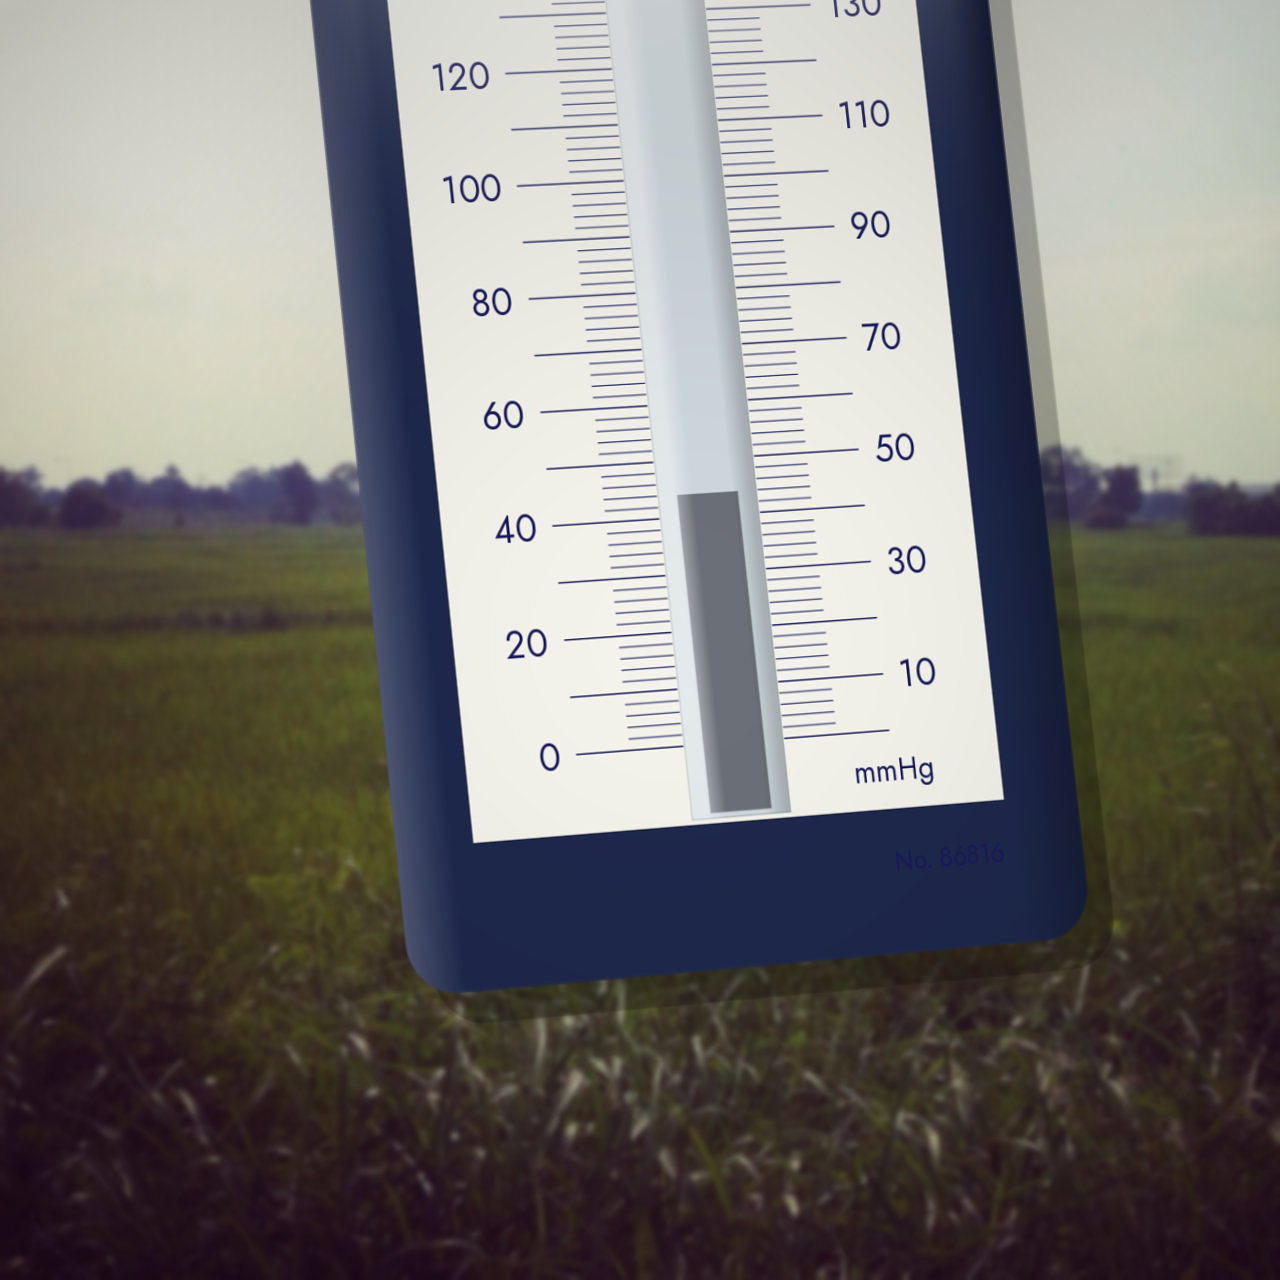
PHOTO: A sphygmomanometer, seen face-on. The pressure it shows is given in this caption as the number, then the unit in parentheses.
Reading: 44 (mmHg)
